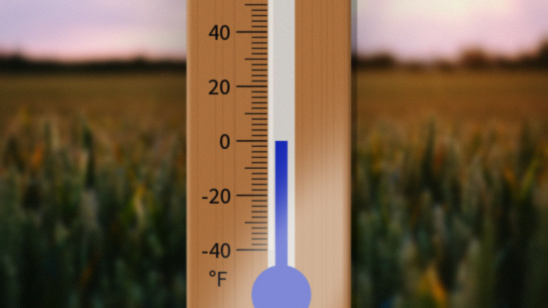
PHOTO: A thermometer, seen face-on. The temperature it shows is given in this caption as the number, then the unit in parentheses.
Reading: 0 (°F)
